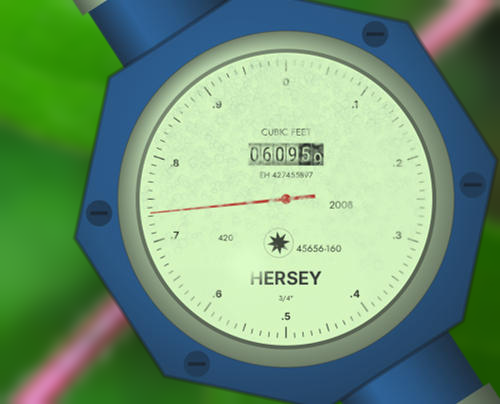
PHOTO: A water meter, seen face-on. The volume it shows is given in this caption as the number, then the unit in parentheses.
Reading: 60958.73 (ft³)
